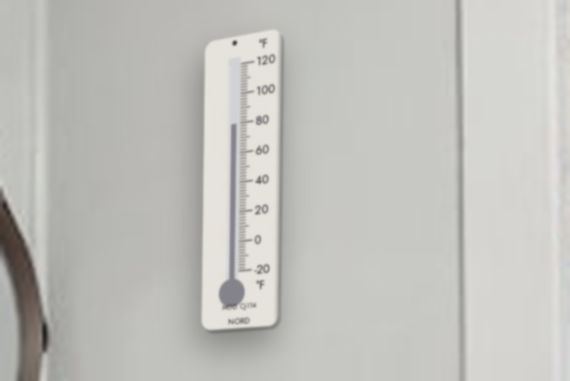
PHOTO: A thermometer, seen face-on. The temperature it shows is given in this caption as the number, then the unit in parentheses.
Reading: 80 (°F)
